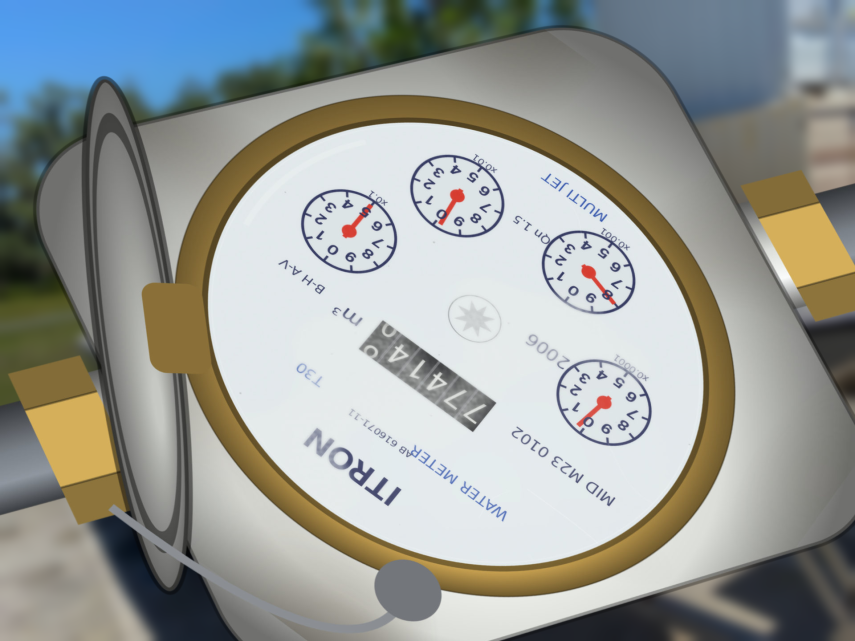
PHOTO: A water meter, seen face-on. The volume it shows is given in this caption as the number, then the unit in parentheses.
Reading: 774148.4980 (m³)
